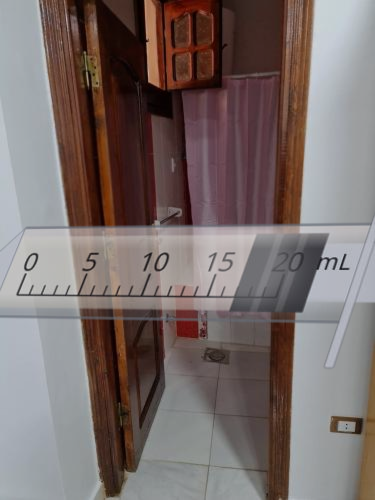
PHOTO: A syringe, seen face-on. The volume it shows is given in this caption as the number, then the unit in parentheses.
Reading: 17 (mL)
